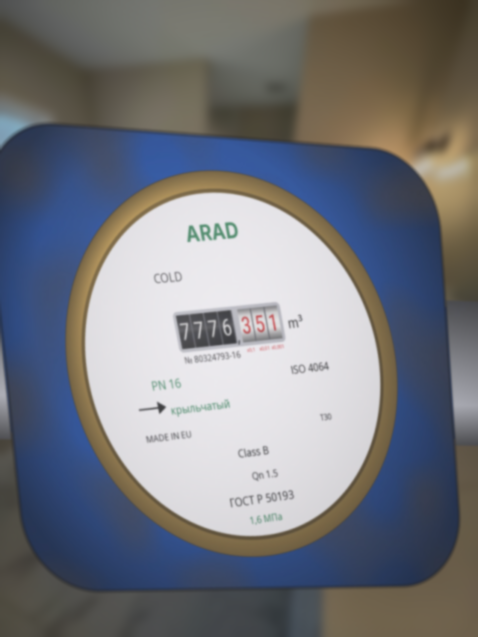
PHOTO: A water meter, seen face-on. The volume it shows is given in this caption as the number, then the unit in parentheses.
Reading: 7776.351 (m³)
